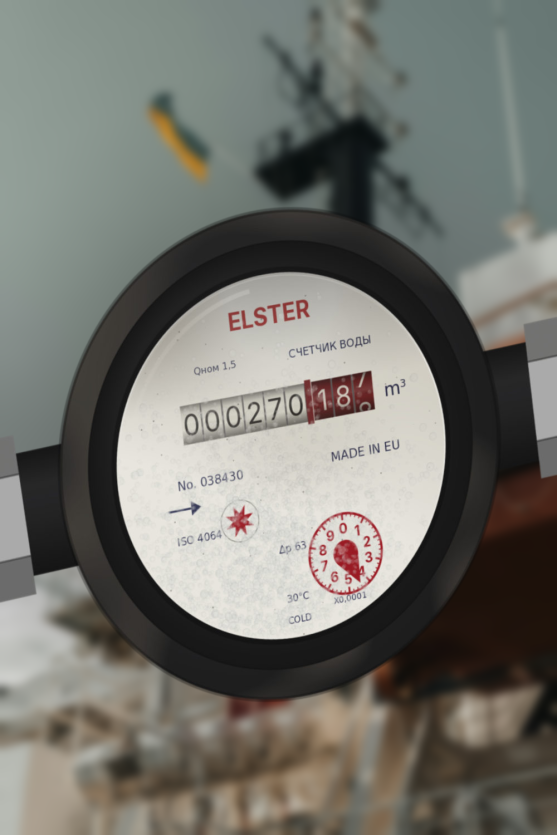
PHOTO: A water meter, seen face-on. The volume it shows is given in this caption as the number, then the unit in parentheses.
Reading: 270.1874 (m³)
